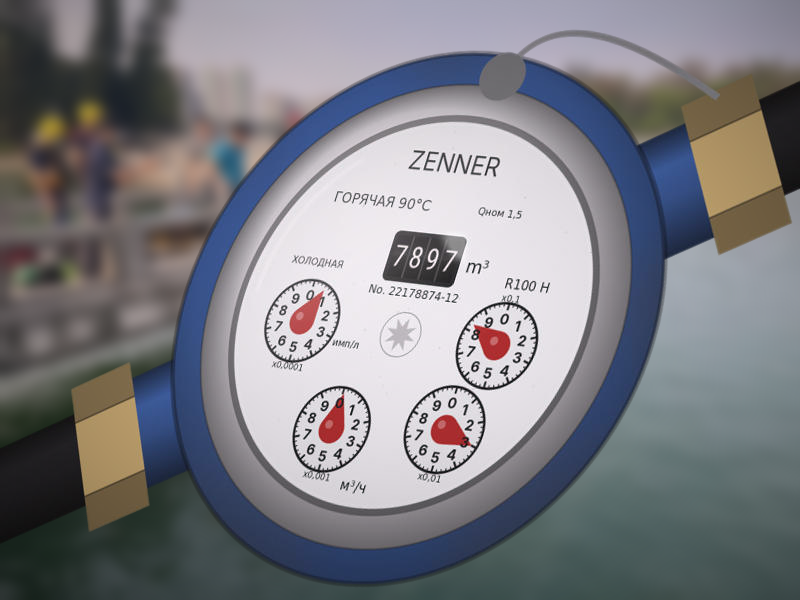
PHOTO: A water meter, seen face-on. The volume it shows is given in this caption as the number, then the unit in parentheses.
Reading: 7897.8300 (m³)
